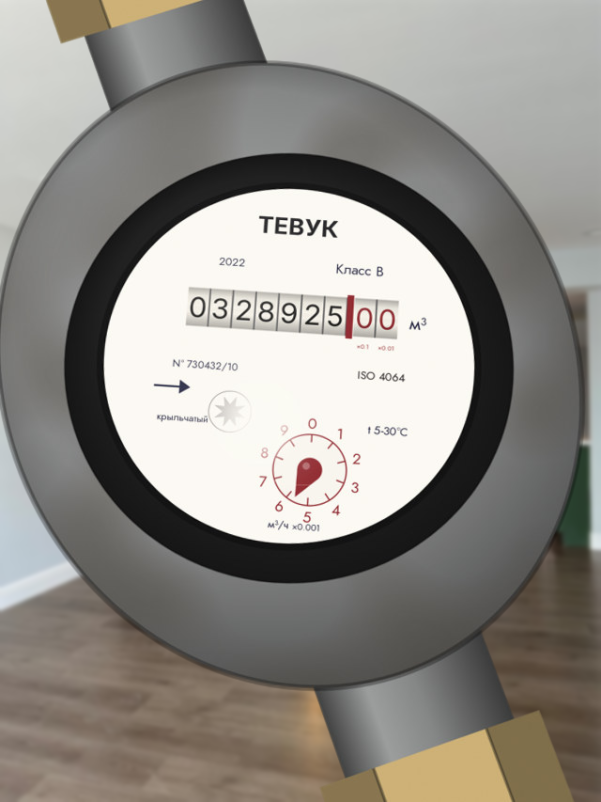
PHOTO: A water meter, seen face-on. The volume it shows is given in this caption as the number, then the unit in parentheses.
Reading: 328925.005 (m³)
